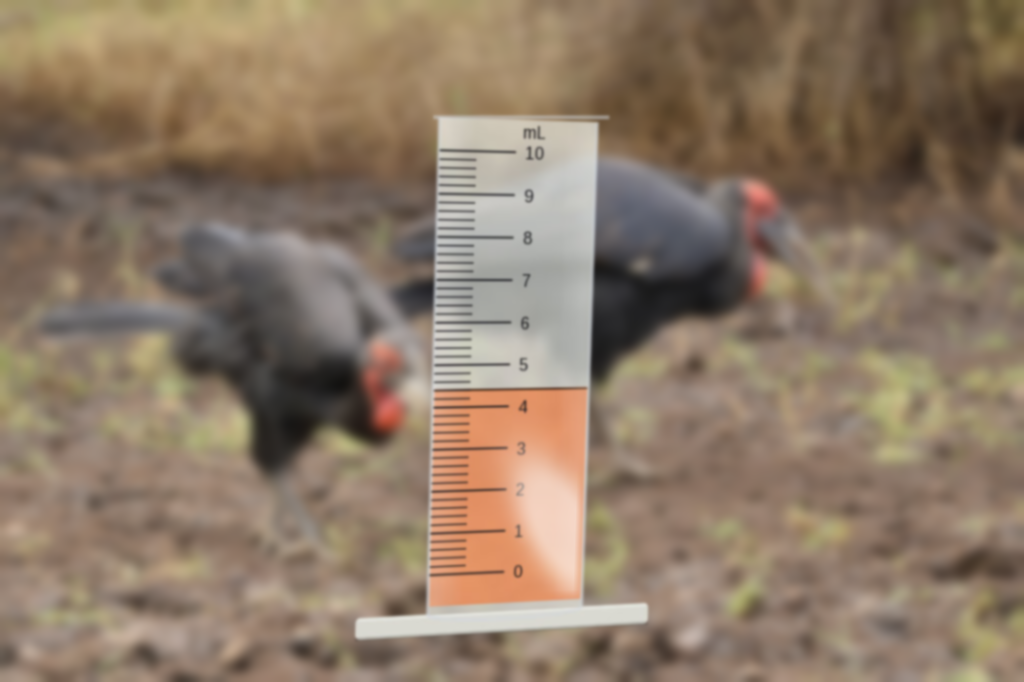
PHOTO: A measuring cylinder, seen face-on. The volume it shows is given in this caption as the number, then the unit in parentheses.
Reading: 4.4 (mL)
